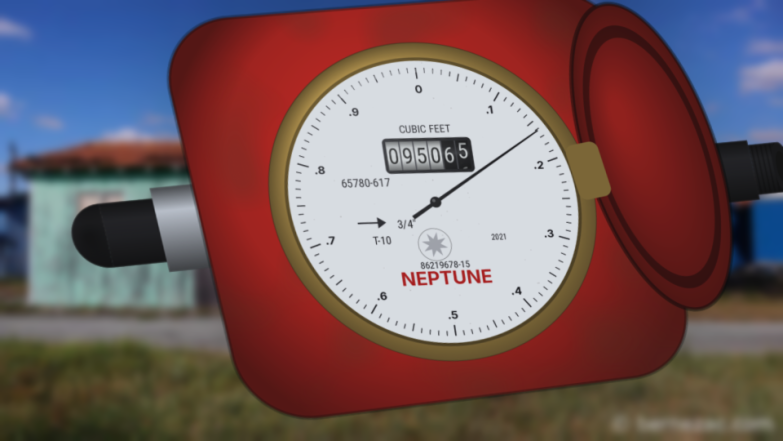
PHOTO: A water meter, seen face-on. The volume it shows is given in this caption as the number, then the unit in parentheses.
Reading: 95065.16 (ft³)
